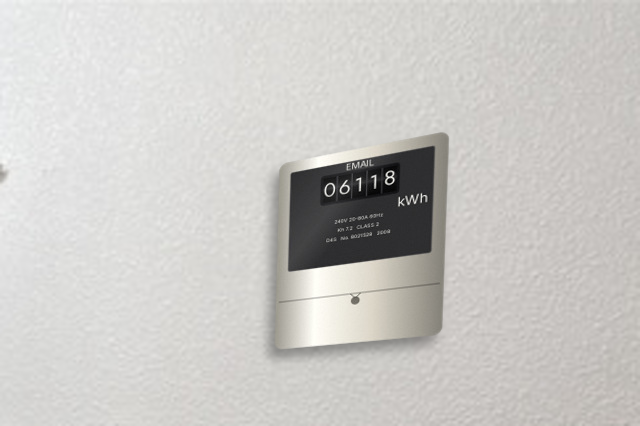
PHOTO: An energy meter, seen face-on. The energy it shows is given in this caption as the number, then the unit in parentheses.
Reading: 6118 (kWh)
